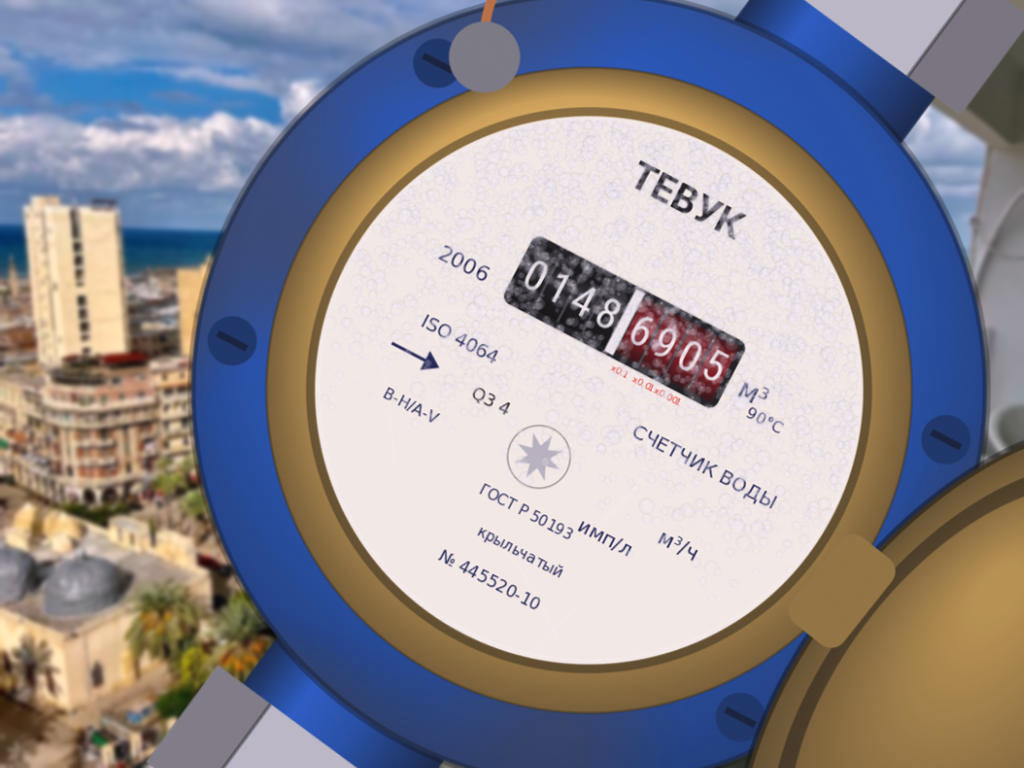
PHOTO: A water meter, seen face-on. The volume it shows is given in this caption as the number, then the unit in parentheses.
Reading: 148.6905 (m³)
